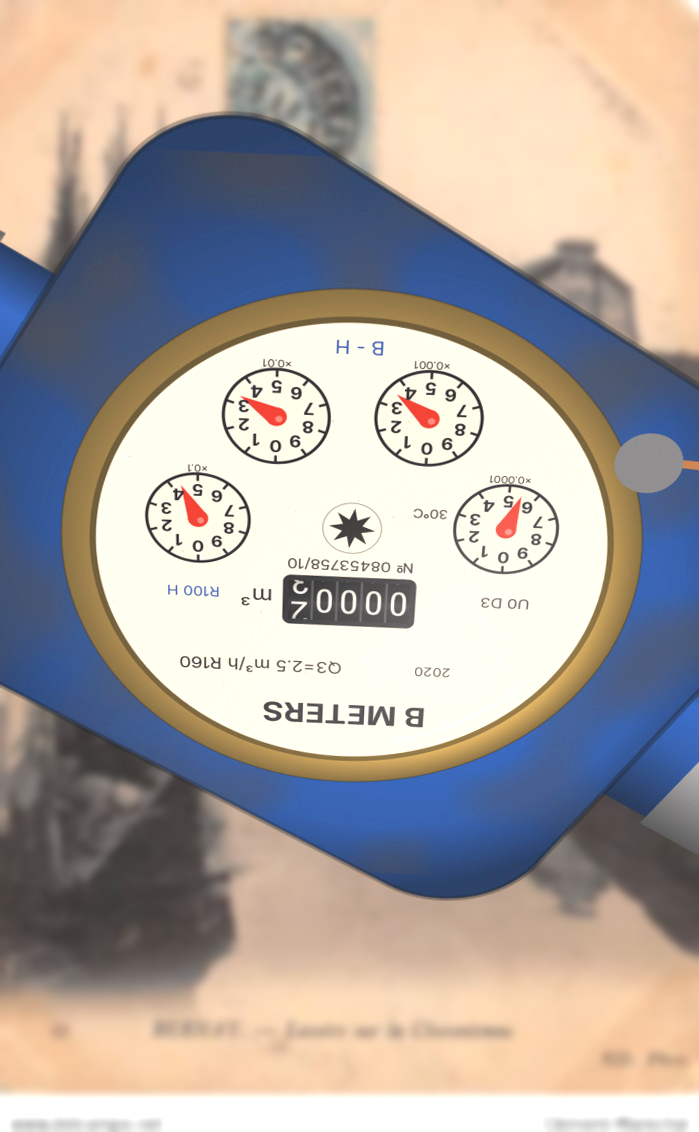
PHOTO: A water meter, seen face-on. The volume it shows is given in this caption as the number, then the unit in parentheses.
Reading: 2.4335 (m³)
